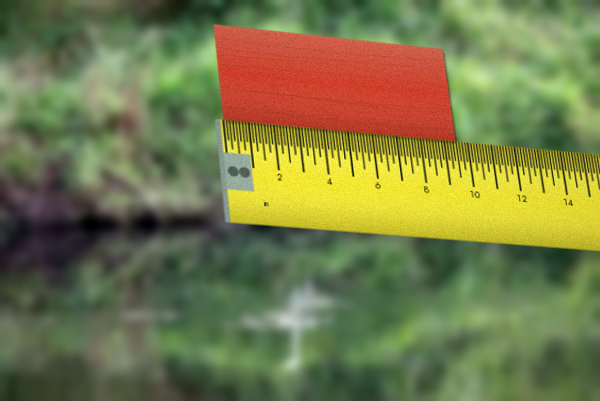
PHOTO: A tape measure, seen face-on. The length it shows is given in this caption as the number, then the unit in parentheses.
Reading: 9.5 (in)
